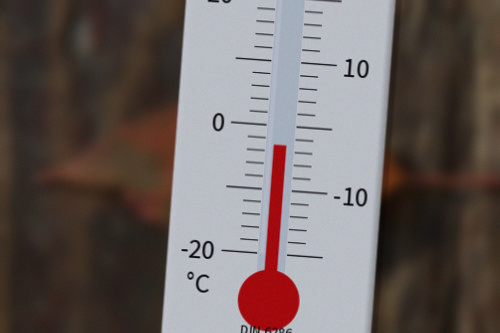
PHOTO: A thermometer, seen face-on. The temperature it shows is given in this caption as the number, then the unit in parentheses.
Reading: -3 (°C)
